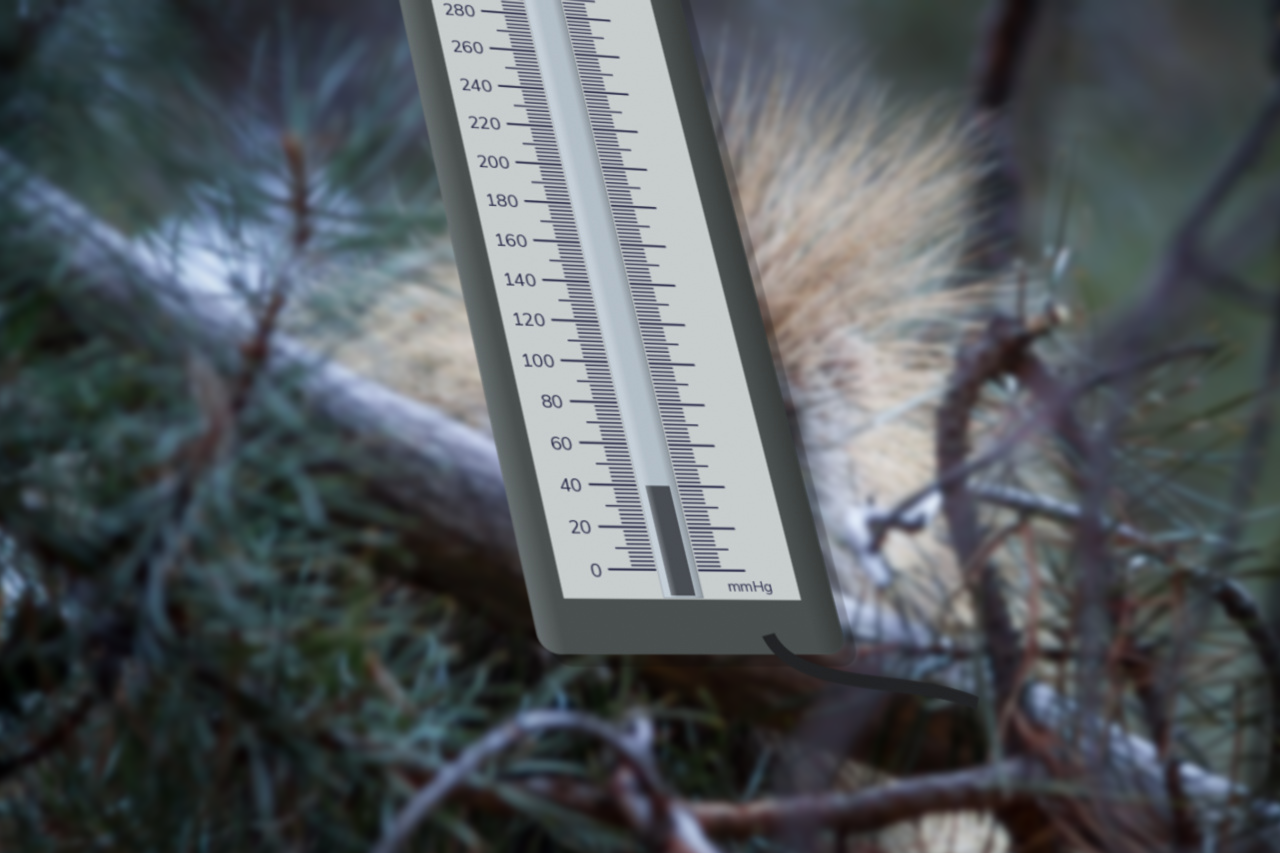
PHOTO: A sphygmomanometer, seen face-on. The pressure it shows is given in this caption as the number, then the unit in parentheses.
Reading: 40 (mmHg)
